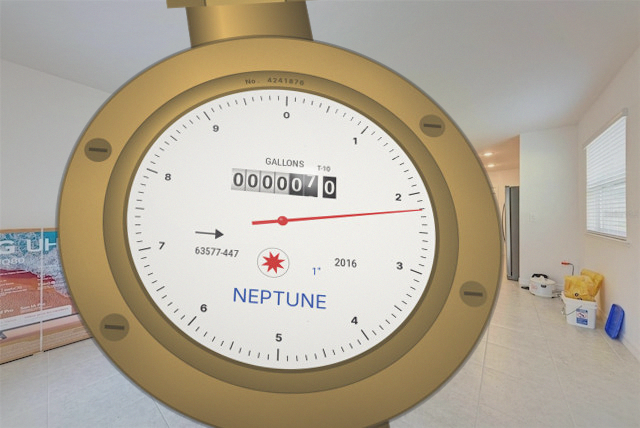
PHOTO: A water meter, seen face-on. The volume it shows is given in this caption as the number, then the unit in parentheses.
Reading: 72.2 (gal)
